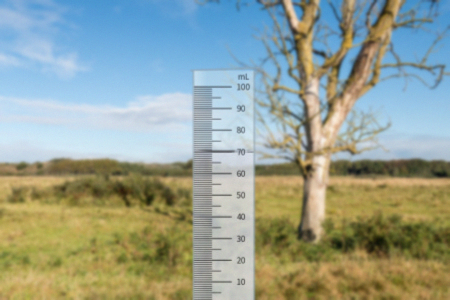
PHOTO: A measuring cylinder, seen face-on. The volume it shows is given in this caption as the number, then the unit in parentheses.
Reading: 70 (mL)
